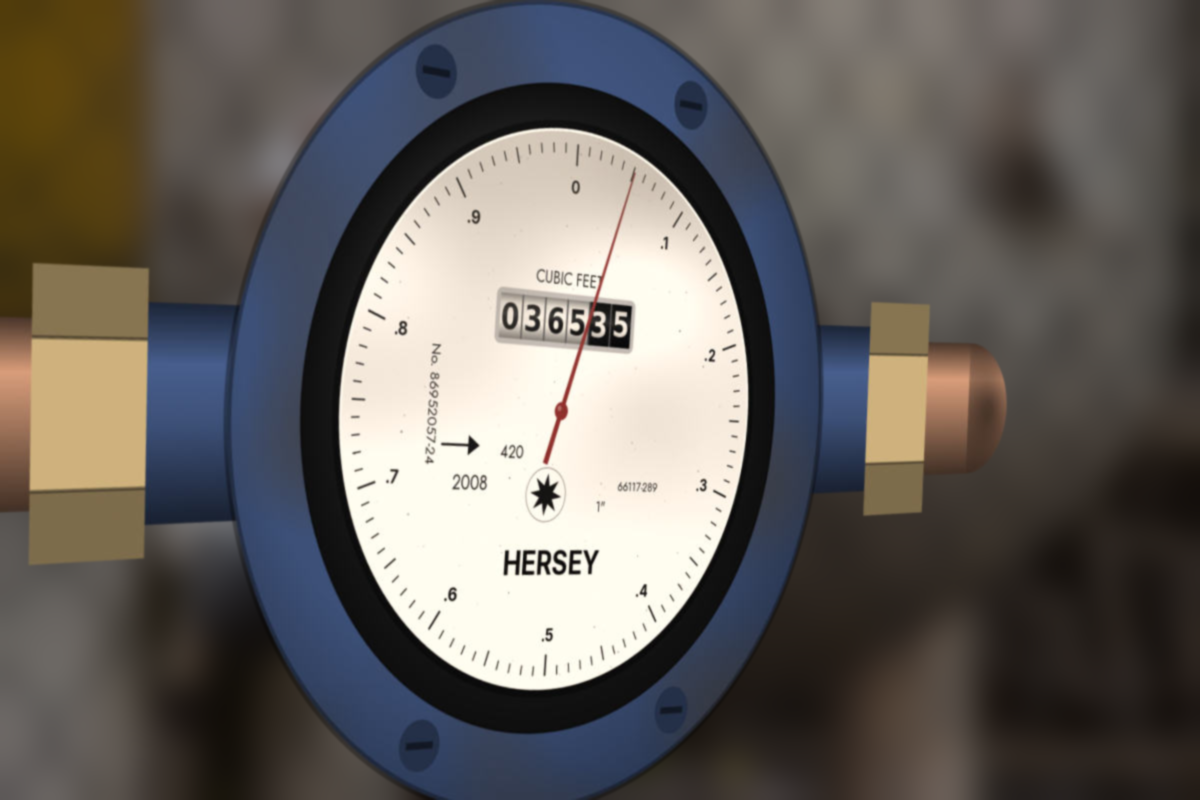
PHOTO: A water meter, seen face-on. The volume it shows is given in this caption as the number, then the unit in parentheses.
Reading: 36535.05 (ft³)
